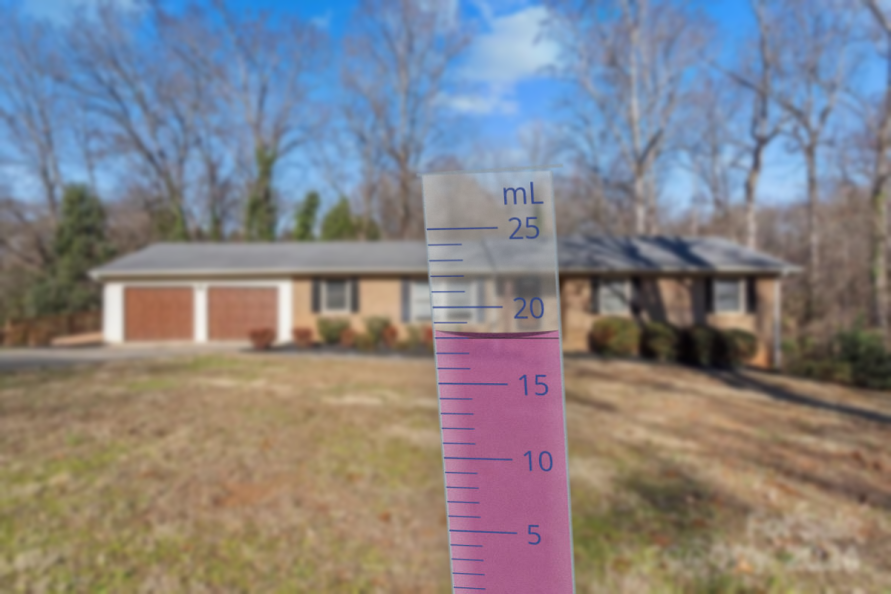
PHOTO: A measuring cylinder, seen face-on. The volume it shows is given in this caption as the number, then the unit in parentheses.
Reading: 18 (mL)
